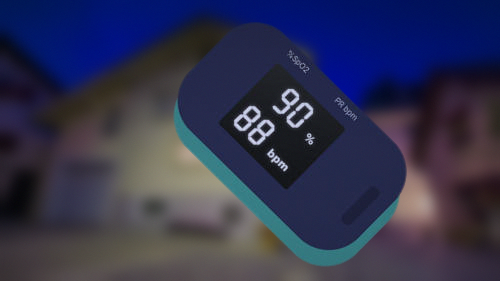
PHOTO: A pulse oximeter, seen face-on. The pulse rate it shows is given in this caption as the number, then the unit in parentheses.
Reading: 88 (bpm)
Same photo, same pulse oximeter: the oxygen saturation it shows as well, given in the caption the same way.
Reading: 90 (%)
